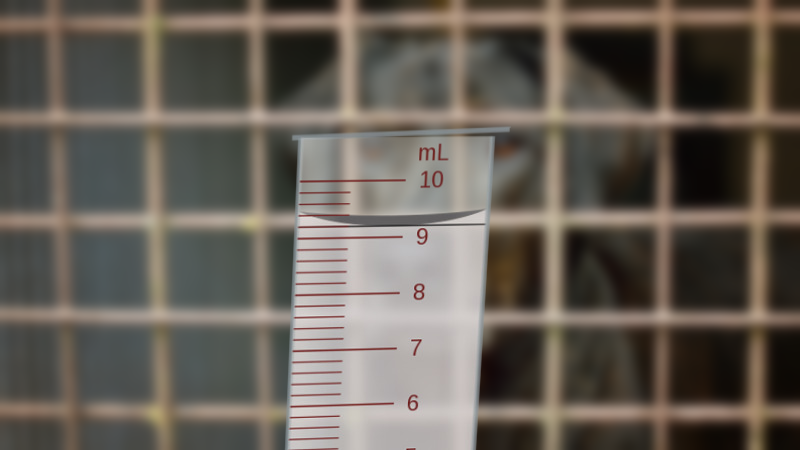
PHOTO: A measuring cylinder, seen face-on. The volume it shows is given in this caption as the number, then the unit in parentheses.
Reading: 9.2 (mL)
